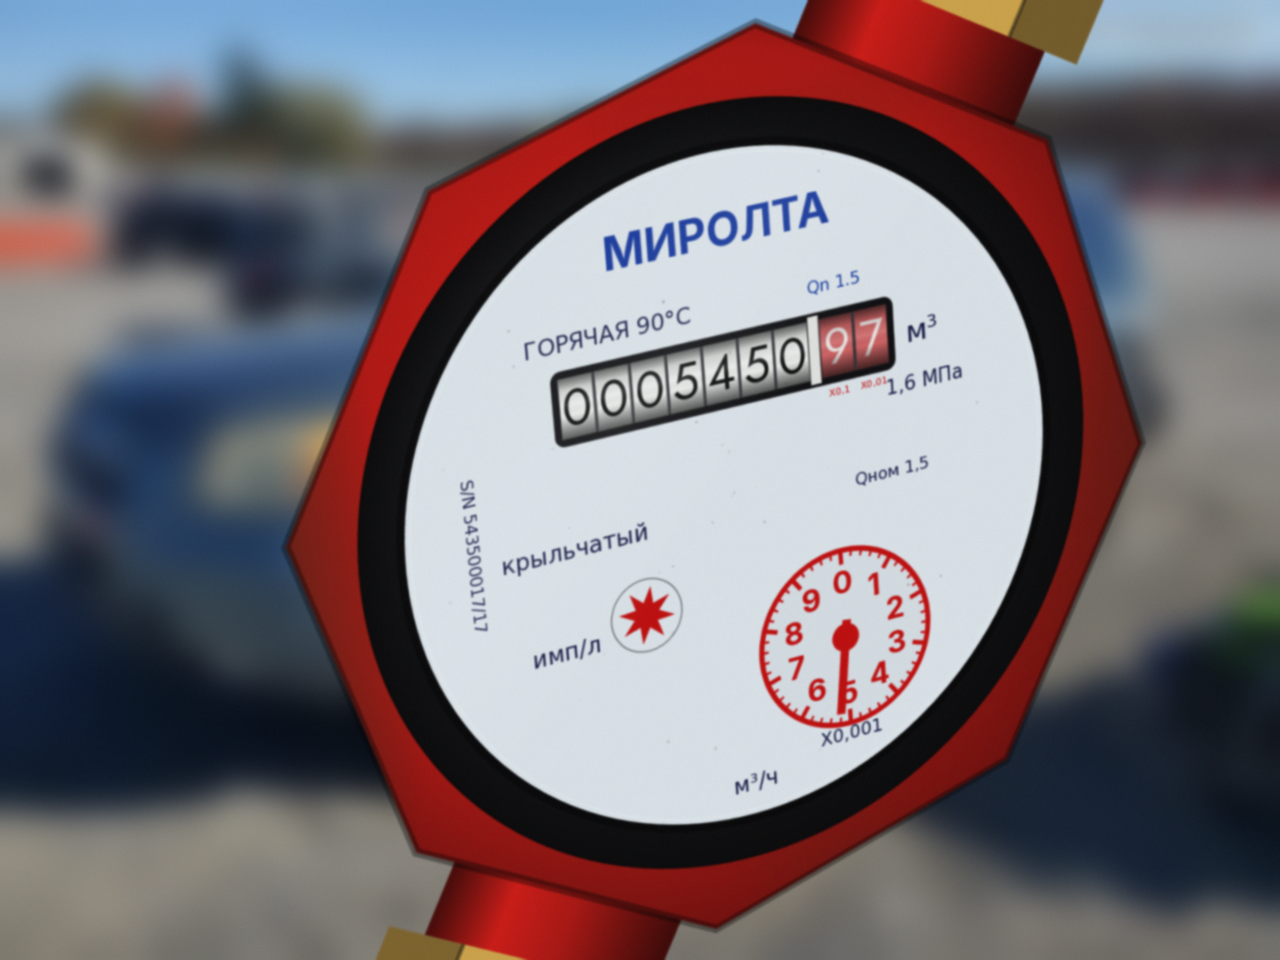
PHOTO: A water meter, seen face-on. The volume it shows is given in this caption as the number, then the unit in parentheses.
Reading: 5450.975 (m³)
